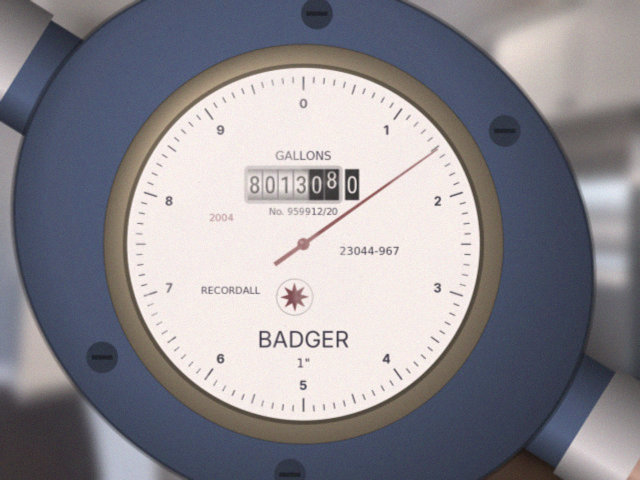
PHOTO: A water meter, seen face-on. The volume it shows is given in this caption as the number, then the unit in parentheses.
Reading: 8013081.5 (gal)
